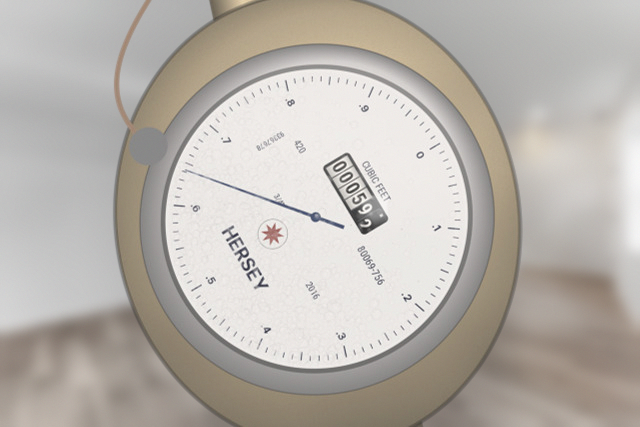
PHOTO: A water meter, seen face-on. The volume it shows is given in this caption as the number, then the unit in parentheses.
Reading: 591.64 (ft³)
